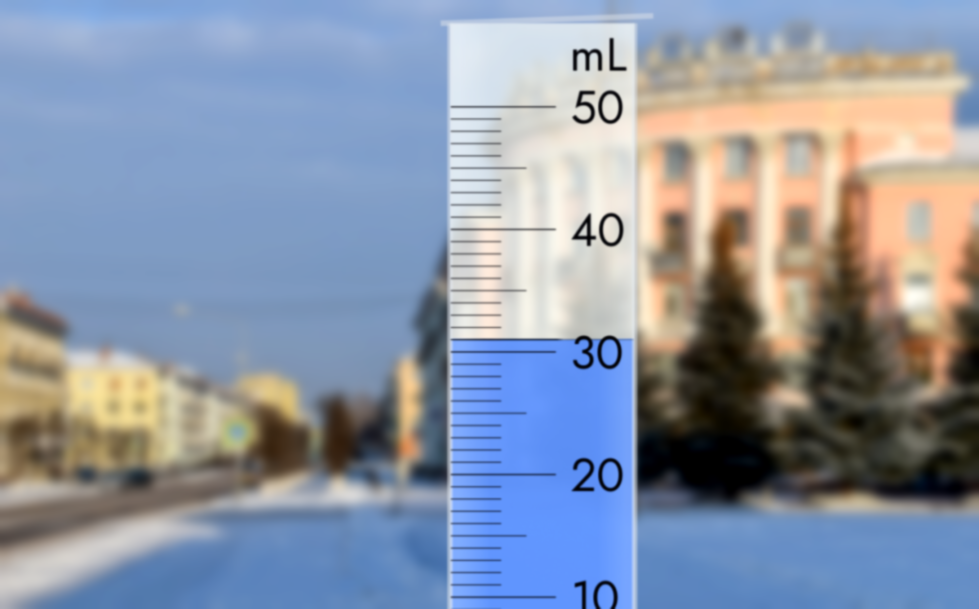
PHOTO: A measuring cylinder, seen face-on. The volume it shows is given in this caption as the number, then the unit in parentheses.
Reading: 31 (mL)
